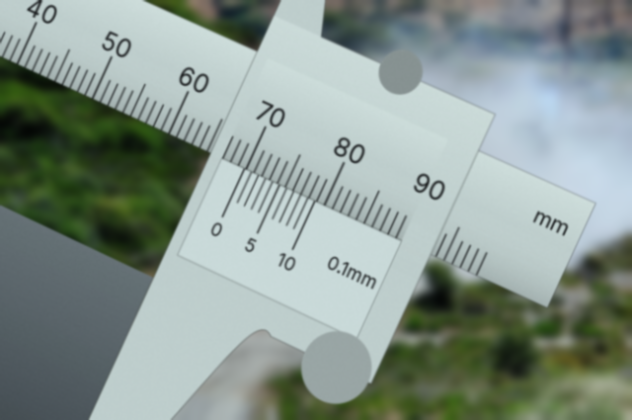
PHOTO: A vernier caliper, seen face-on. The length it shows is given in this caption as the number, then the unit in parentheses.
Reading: 69.8 (mm)
